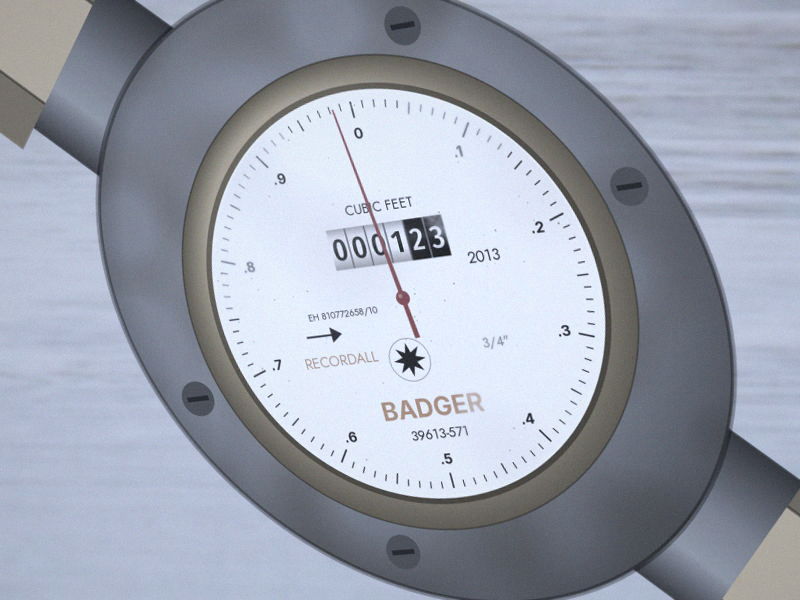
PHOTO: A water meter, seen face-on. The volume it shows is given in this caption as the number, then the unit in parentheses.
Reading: 122.98 (ft³)
